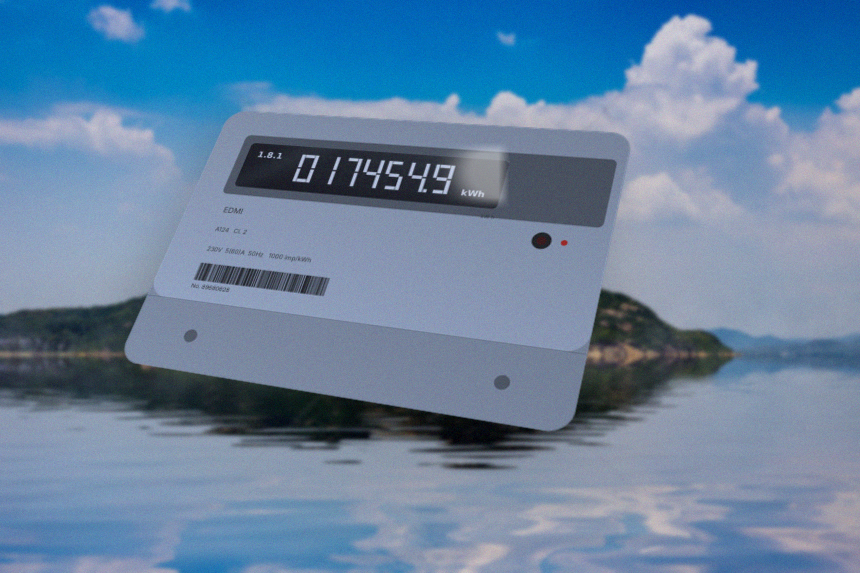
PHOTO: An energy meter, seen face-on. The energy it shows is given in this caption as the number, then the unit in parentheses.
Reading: 17454.9 (kWh)
